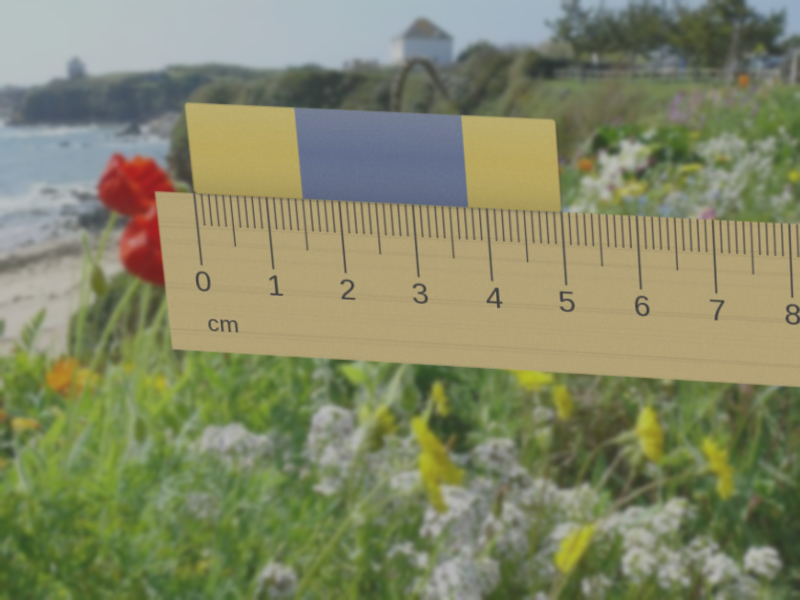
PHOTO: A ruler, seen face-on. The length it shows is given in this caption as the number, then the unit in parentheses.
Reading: 5 (cm)
